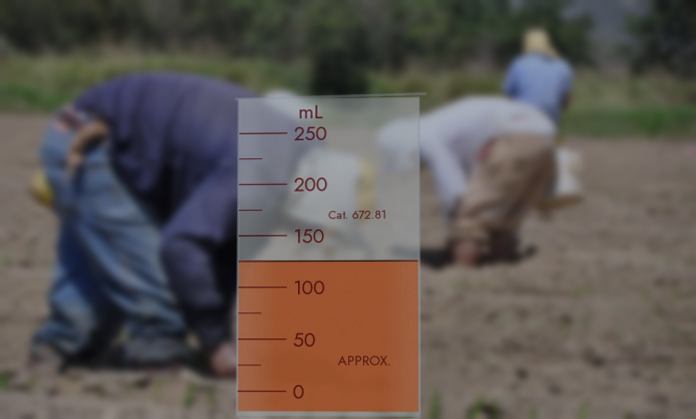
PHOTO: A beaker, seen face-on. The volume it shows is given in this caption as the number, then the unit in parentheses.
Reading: 125 (mL)
